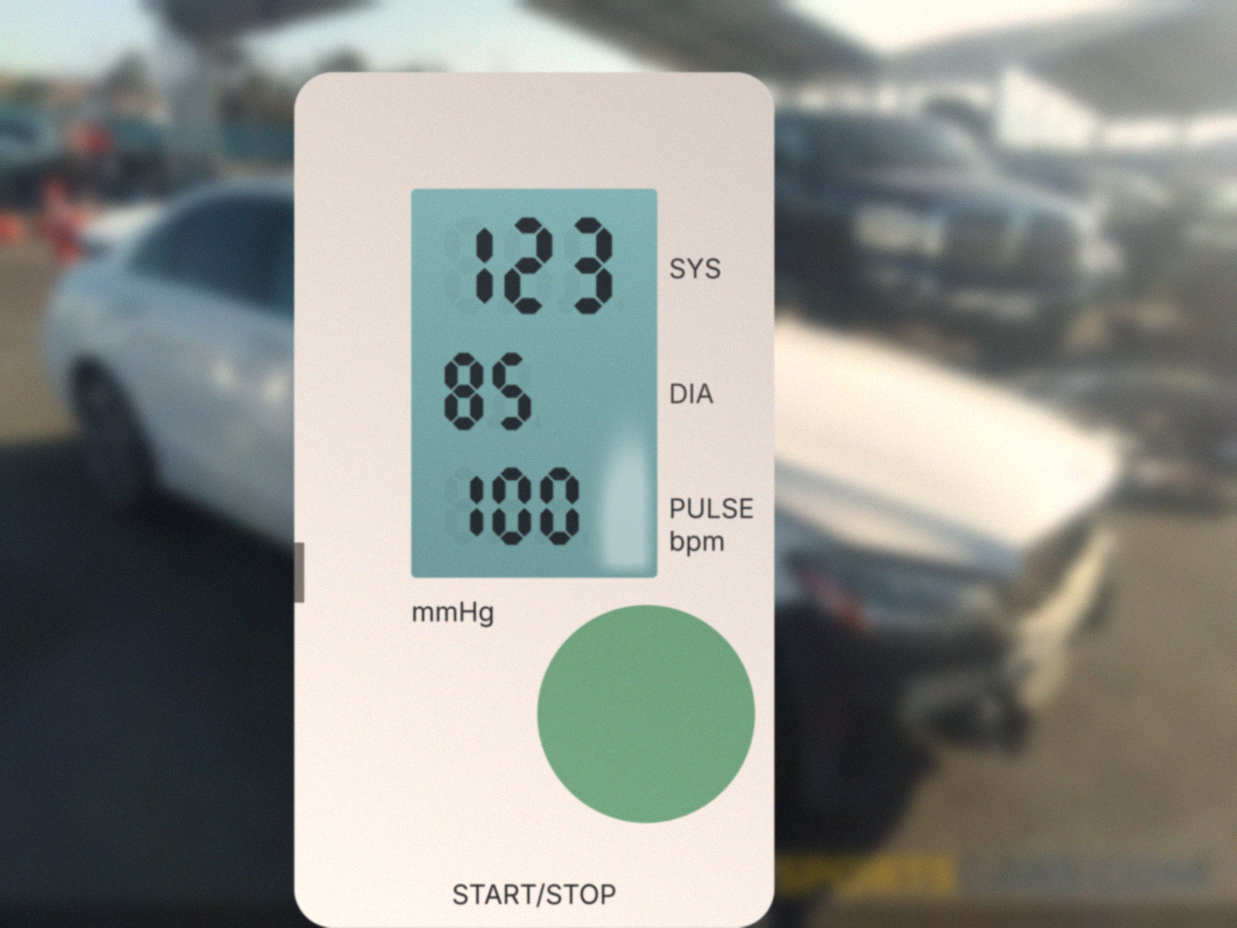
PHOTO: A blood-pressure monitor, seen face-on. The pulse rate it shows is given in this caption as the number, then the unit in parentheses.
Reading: 100 (bpm)
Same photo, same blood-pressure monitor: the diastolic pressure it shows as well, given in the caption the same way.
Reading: 85 (mmHg)
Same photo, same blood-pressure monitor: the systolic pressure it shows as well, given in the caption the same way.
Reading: 123 (mmHg)
